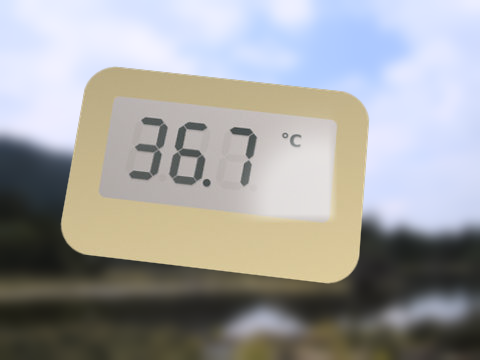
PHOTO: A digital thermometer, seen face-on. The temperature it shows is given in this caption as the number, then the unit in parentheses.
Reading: 36.7 (°C)
